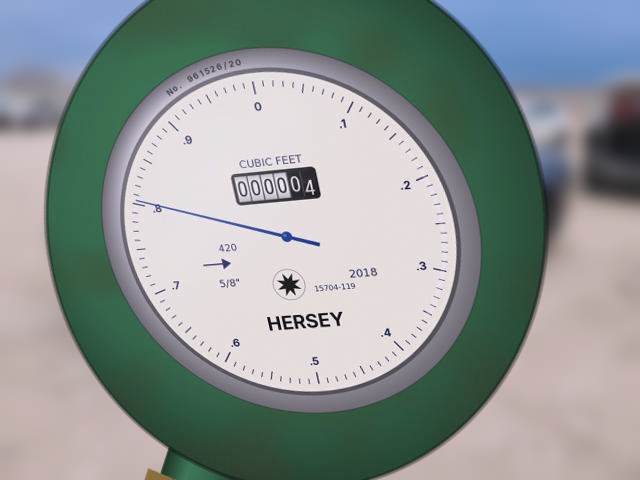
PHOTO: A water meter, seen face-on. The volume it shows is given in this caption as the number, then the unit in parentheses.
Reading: 3.80 (ft³)
